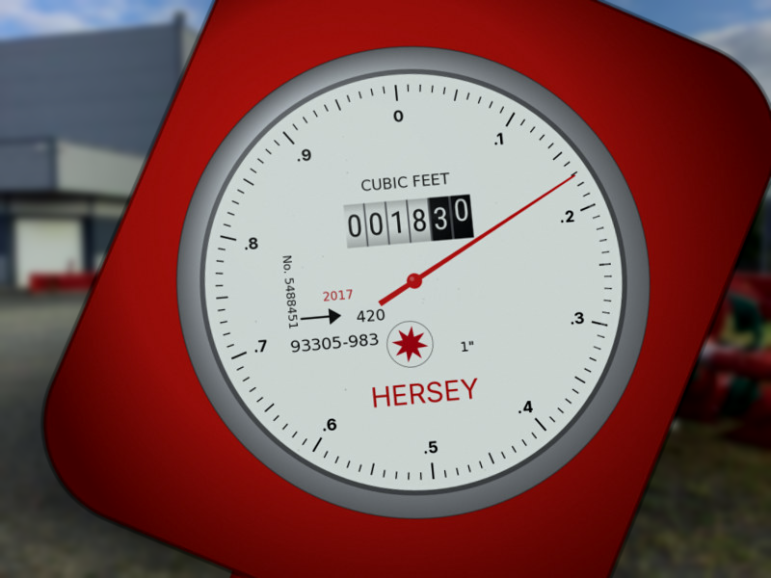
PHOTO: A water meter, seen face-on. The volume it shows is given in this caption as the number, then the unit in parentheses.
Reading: 1830.17 (ft³)
